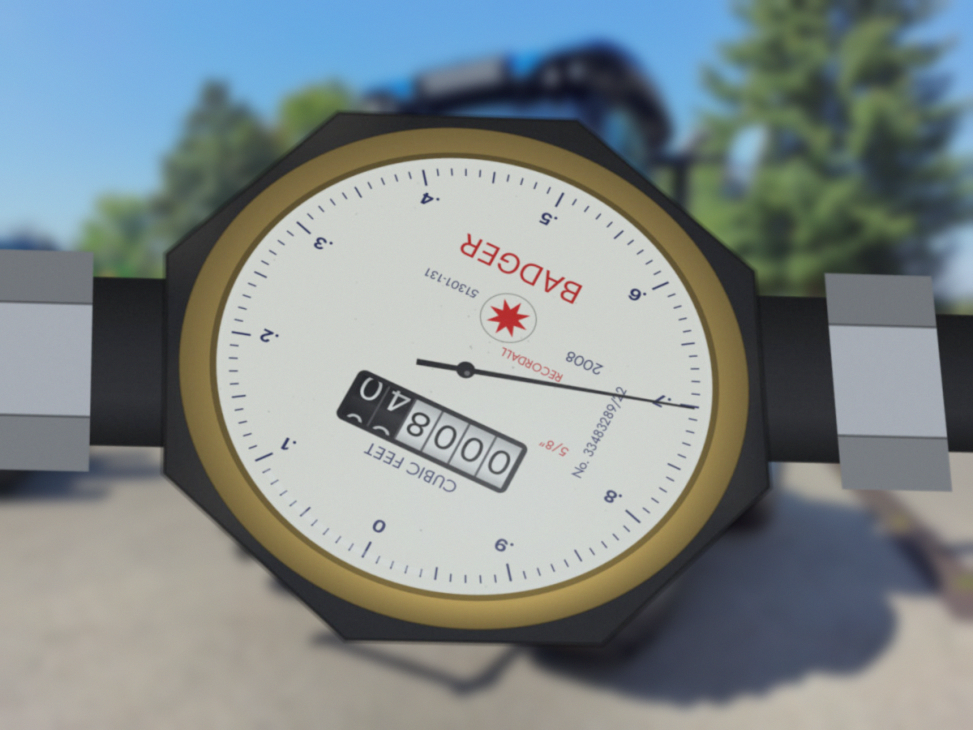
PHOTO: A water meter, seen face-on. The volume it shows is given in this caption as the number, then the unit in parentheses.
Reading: 839.70 (ft³)
